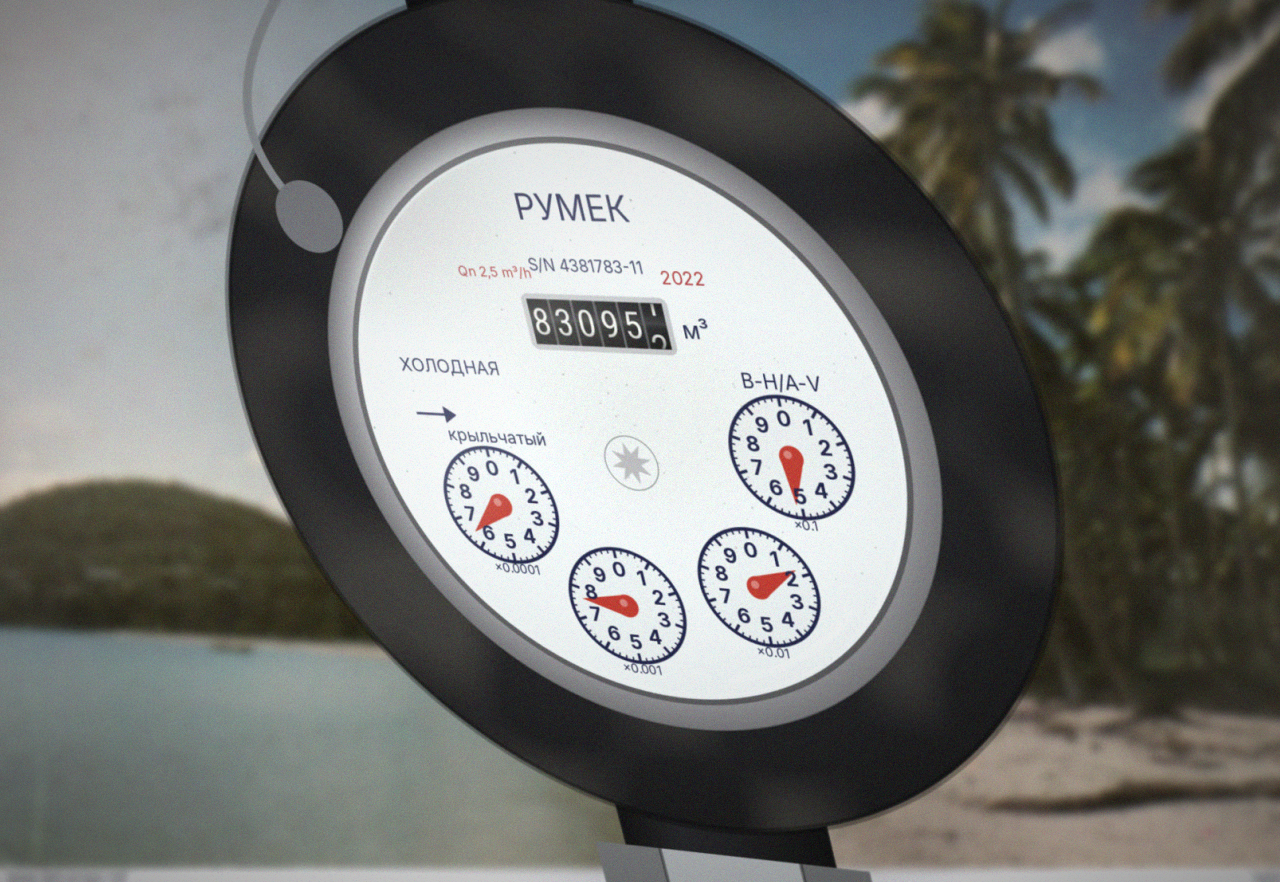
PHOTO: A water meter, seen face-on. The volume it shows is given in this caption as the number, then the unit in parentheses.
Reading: 830951.5176 (m³)
